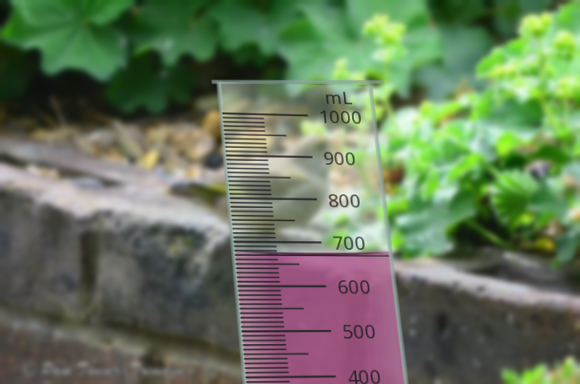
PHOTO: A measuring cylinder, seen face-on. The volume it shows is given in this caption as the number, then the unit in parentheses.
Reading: 670 (mL)
